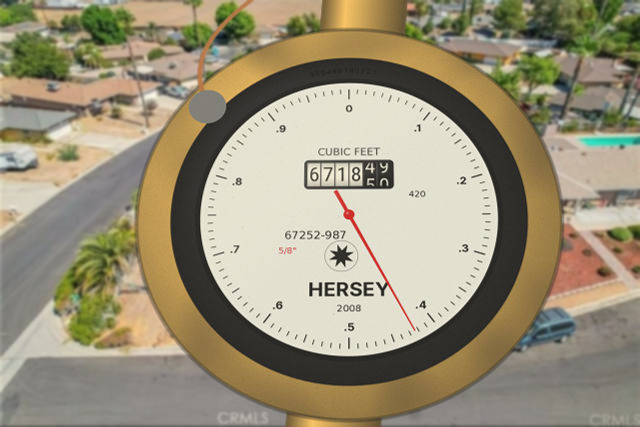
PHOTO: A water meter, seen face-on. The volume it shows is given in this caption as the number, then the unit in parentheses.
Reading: 671849.42 (ft³)
